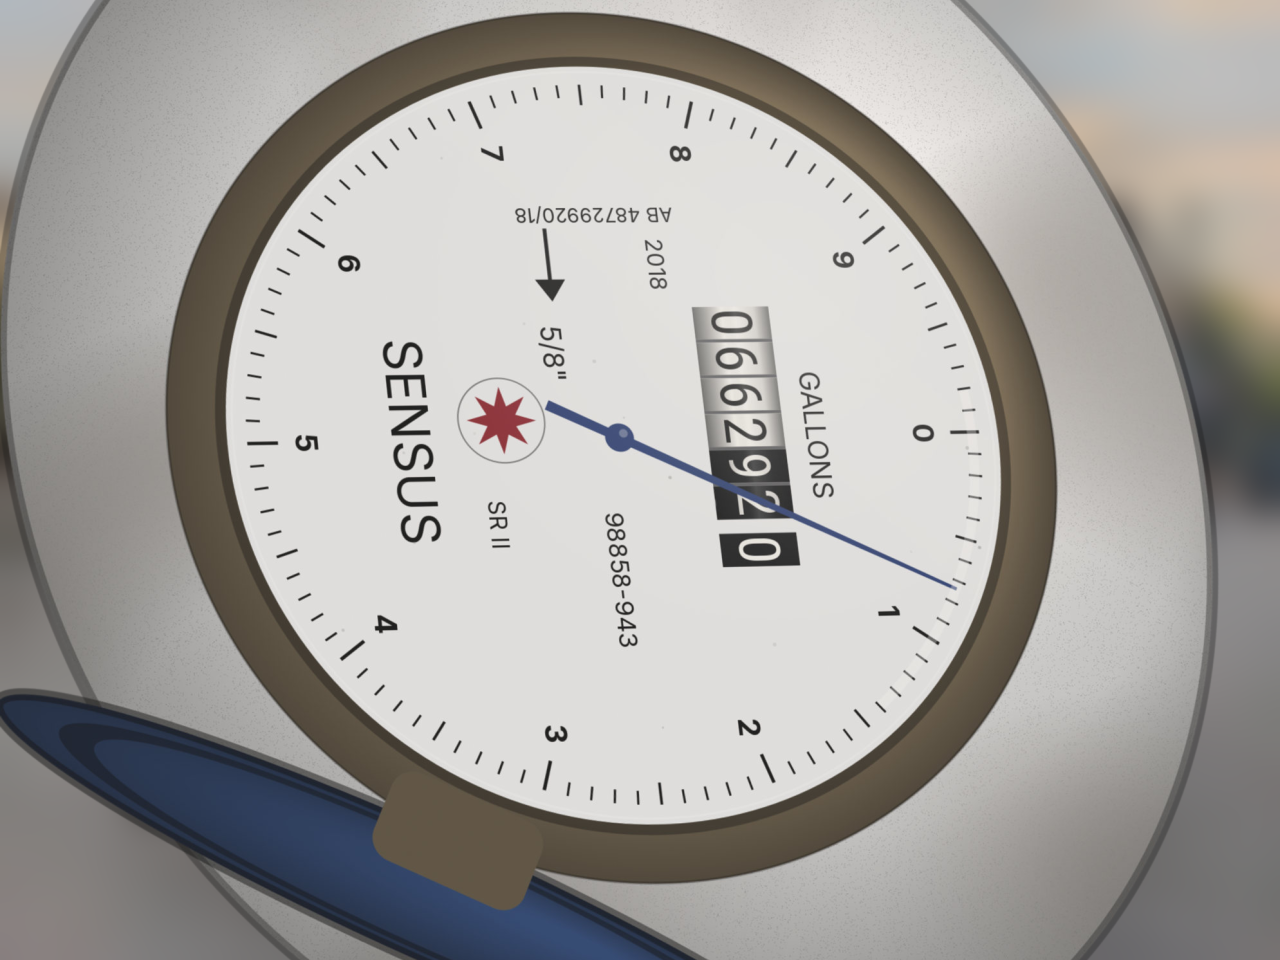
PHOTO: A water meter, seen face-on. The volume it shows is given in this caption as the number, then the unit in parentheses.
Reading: 662920.7 (gal)
